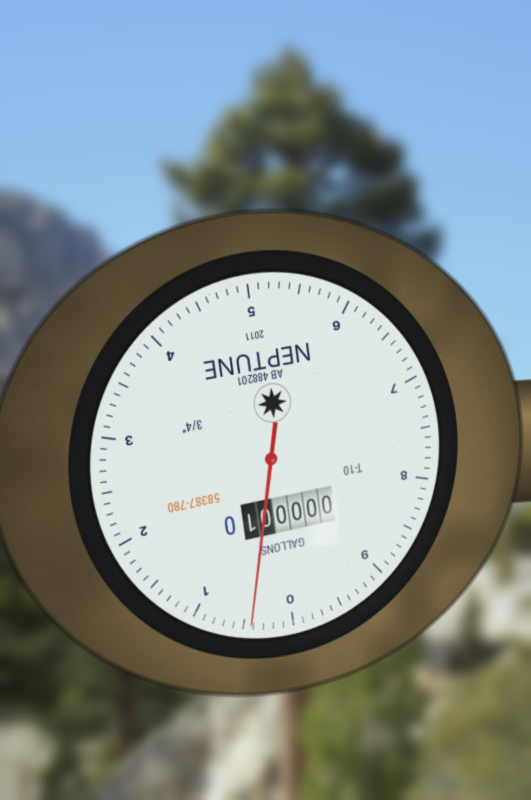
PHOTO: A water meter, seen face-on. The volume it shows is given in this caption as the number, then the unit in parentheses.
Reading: 10.4 (gal)
